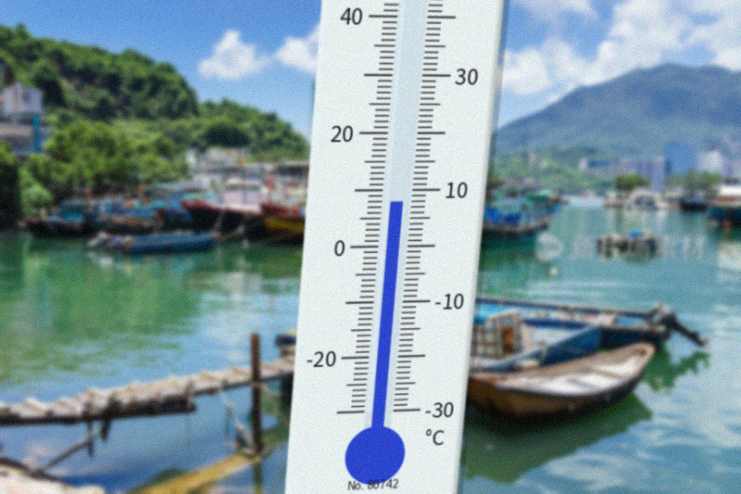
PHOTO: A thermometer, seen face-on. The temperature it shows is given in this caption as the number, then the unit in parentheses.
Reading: 8 (°C)
